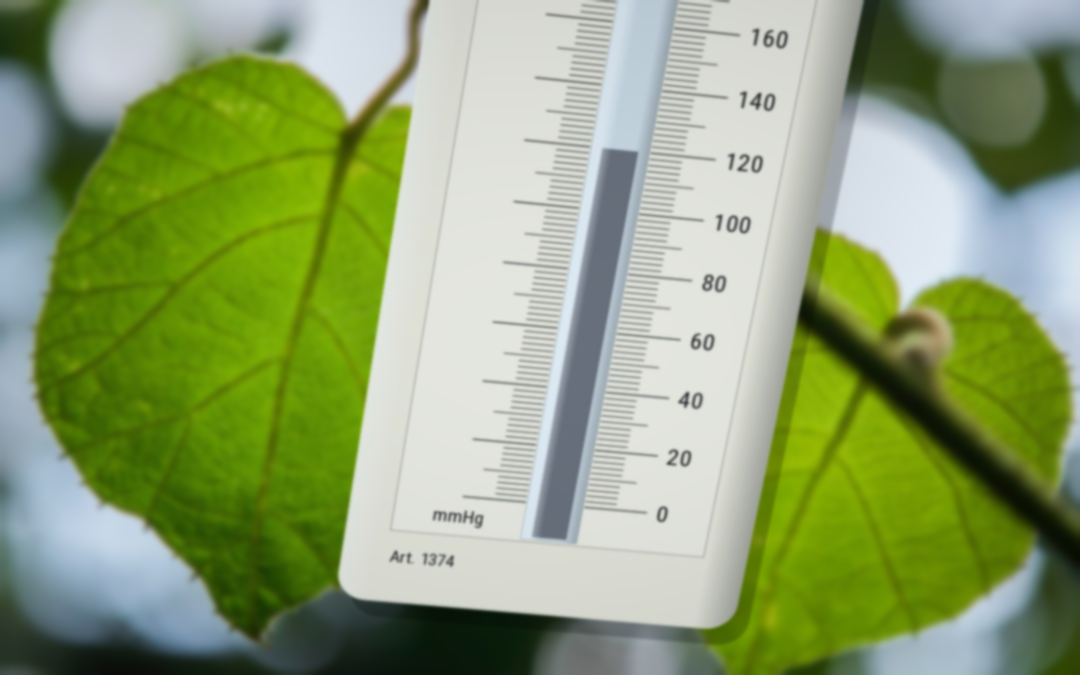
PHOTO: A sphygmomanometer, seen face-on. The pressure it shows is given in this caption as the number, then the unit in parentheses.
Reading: 120 (mmHg)
